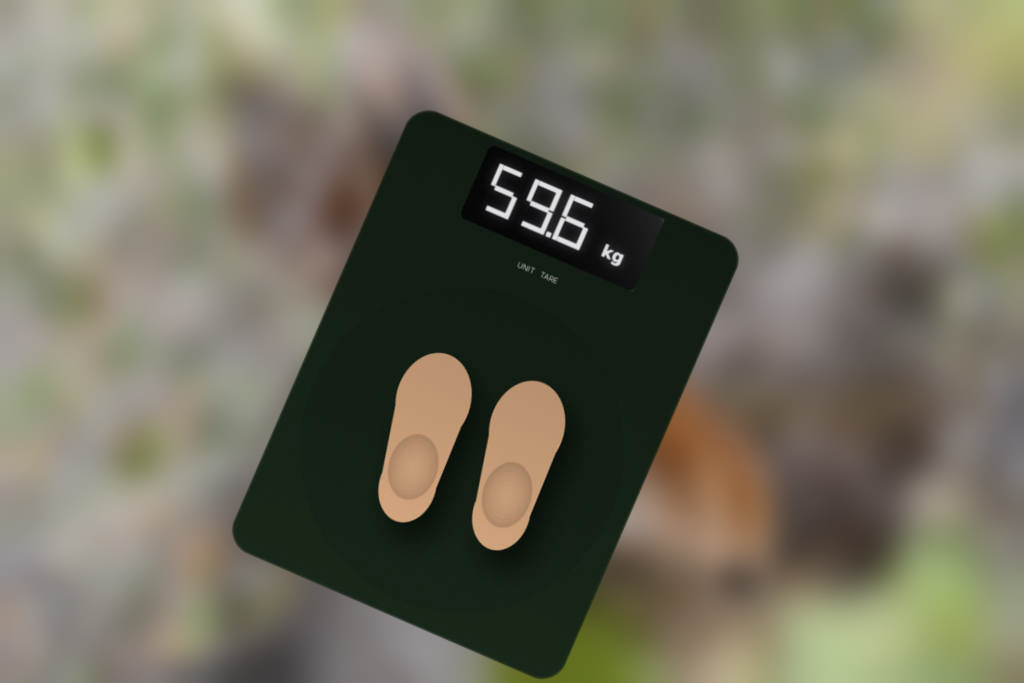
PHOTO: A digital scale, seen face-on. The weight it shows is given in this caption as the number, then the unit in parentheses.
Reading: 59.6 (kg)
